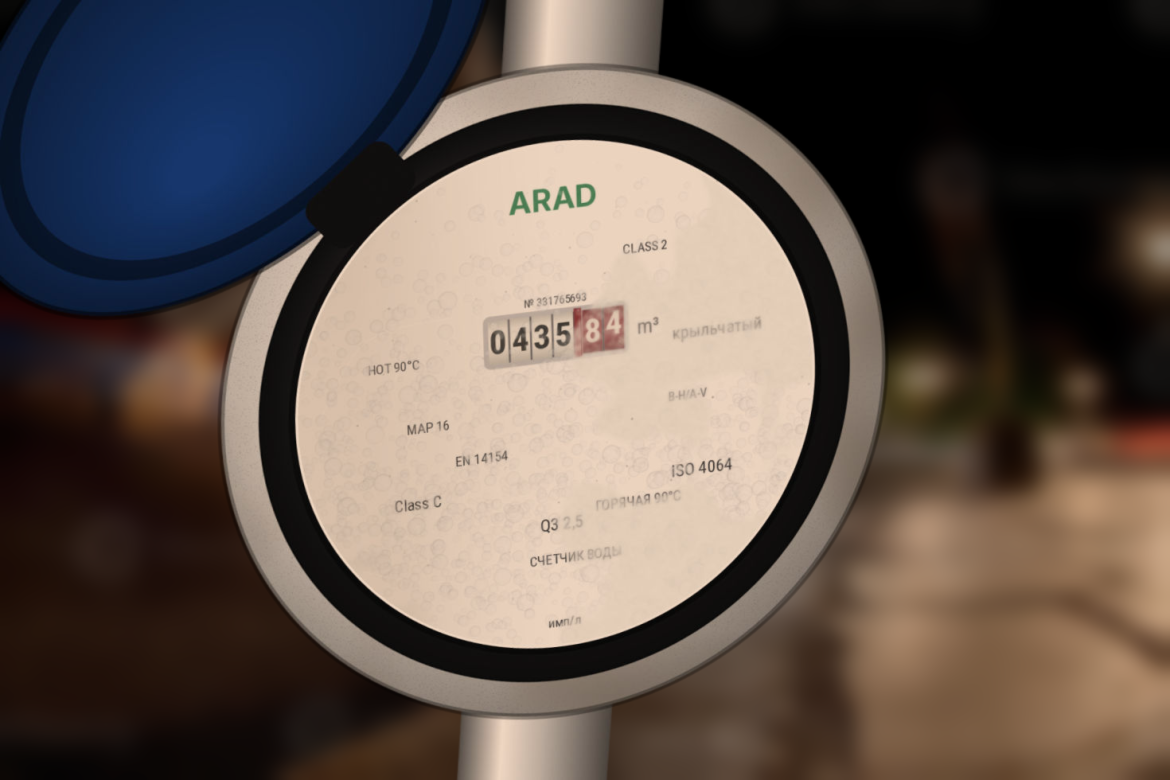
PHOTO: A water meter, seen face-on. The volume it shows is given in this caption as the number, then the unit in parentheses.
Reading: 435.84 (m³)
